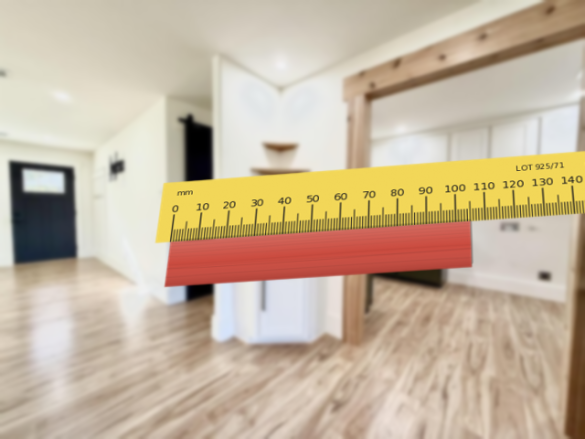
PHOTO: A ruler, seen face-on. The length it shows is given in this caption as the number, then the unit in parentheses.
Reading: 105 (mm)
